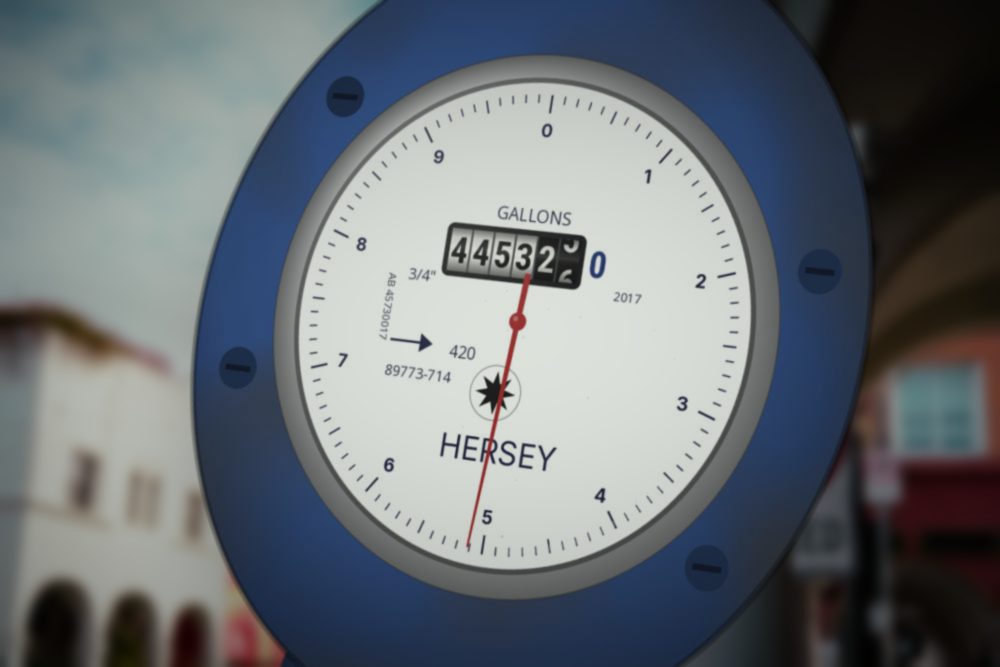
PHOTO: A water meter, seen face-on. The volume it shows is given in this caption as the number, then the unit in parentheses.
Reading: 4453255.1 (gal)
